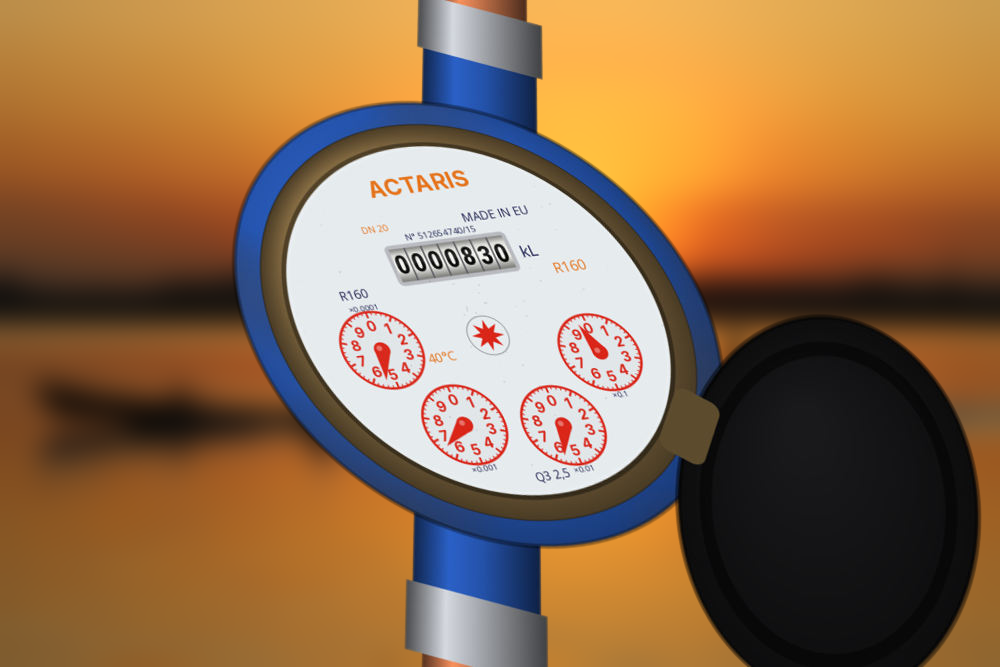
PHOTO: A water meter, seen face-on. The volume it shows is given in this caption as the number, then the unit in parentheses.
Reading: 829.9565 (kL)
